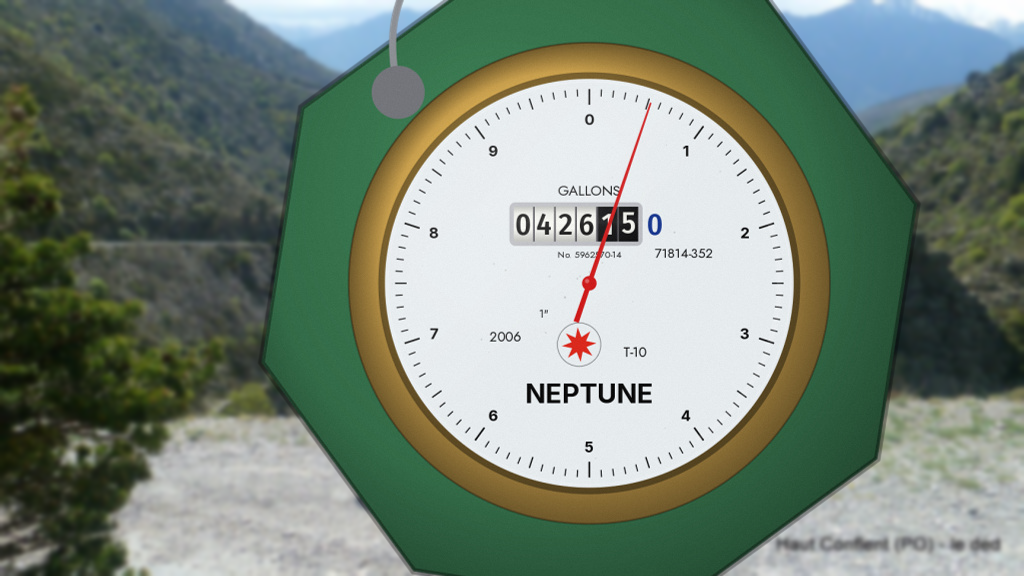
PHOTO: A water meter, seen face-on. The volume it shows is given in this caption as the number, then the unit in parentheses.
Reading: 426150.5 (gal)
